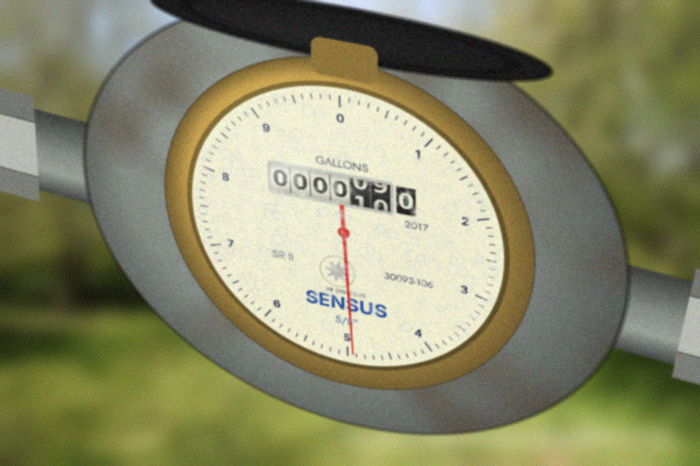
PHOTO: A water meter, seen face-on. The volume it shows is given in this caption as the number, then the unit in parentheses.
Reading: 94.9 (gal)
